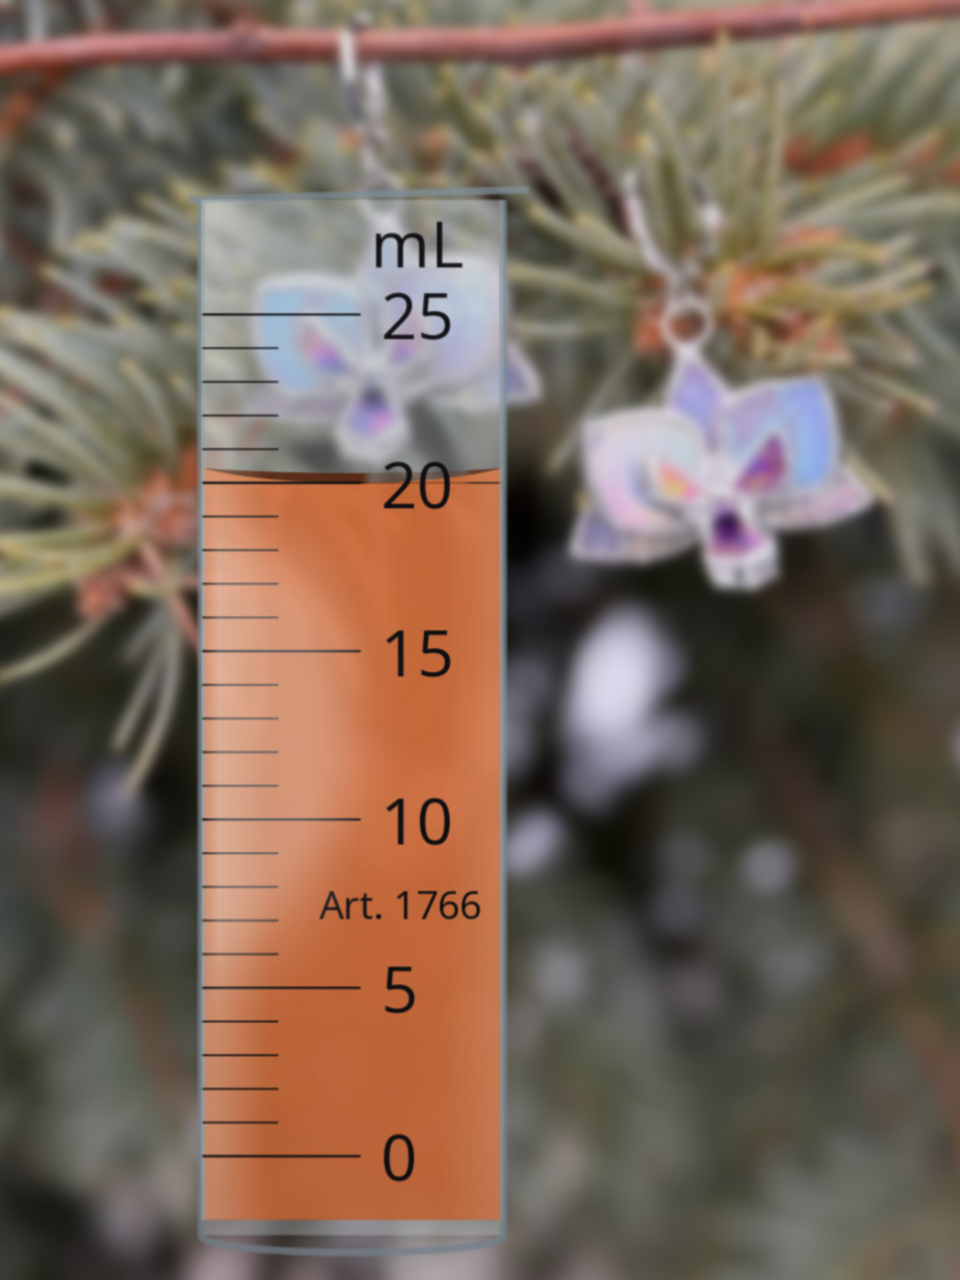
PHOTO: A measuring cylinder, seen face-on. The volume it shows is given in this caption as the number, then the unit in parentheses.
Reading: 20 (mL)
